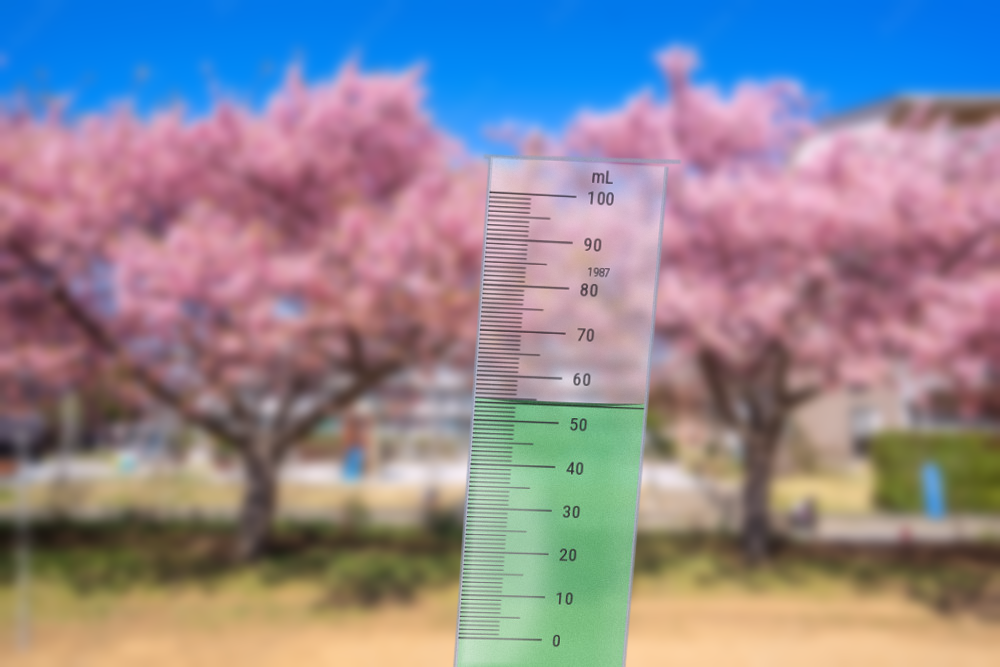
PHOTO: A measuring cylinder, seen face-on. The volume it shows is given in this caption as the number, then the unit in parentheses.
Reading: 54 (mL)
